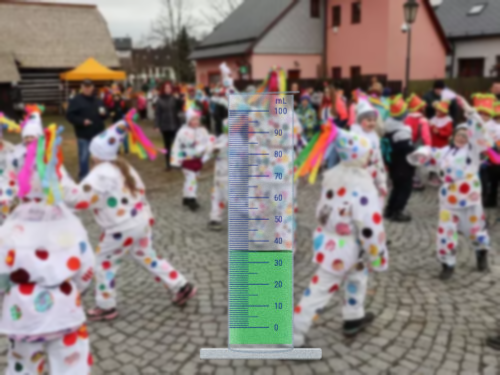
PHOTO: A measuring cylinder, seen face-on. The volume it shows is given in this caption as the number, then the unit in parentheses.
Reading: 35 (mL)
